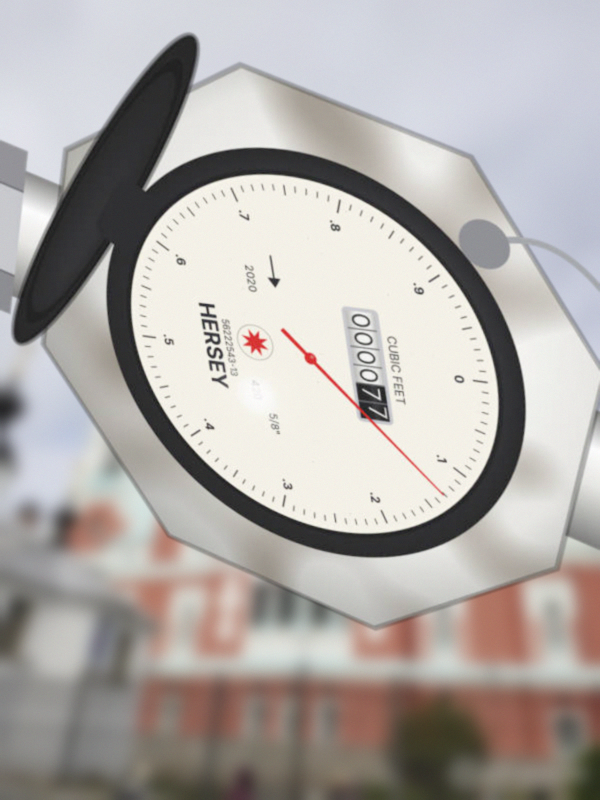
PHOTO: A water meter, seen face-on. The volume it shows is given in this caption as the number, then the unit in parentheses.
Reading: 77.13 (ft³)
